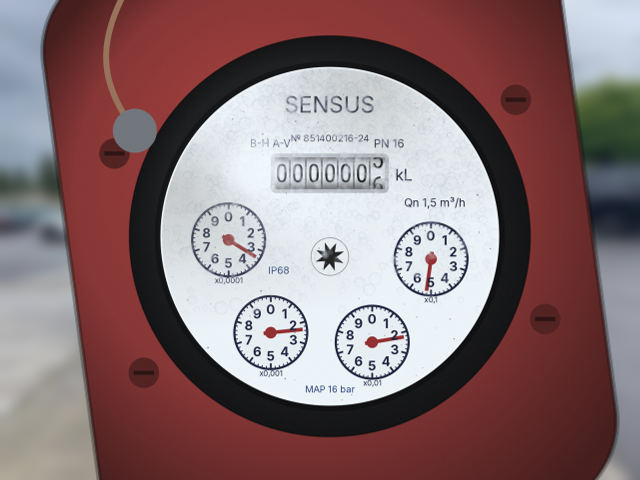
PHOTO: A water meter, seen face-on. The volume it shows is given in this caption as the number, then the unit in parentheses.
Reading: 5.5223 (kL)
